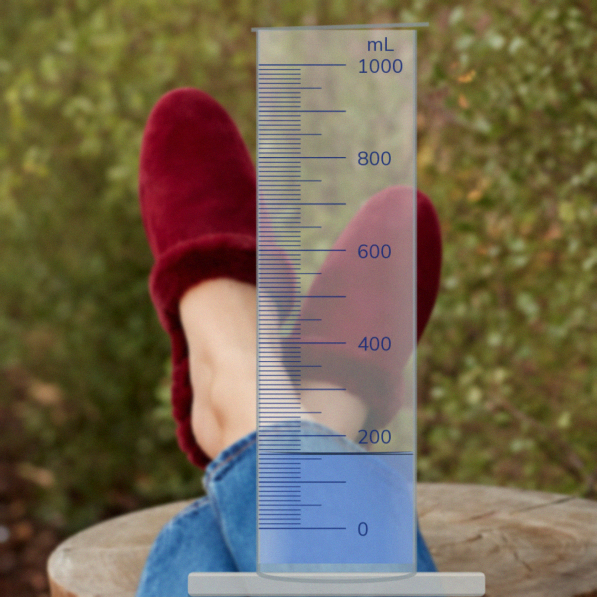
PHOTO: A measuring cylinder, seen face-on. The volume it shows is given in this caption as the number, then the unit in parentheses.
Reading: 160 (mL)
